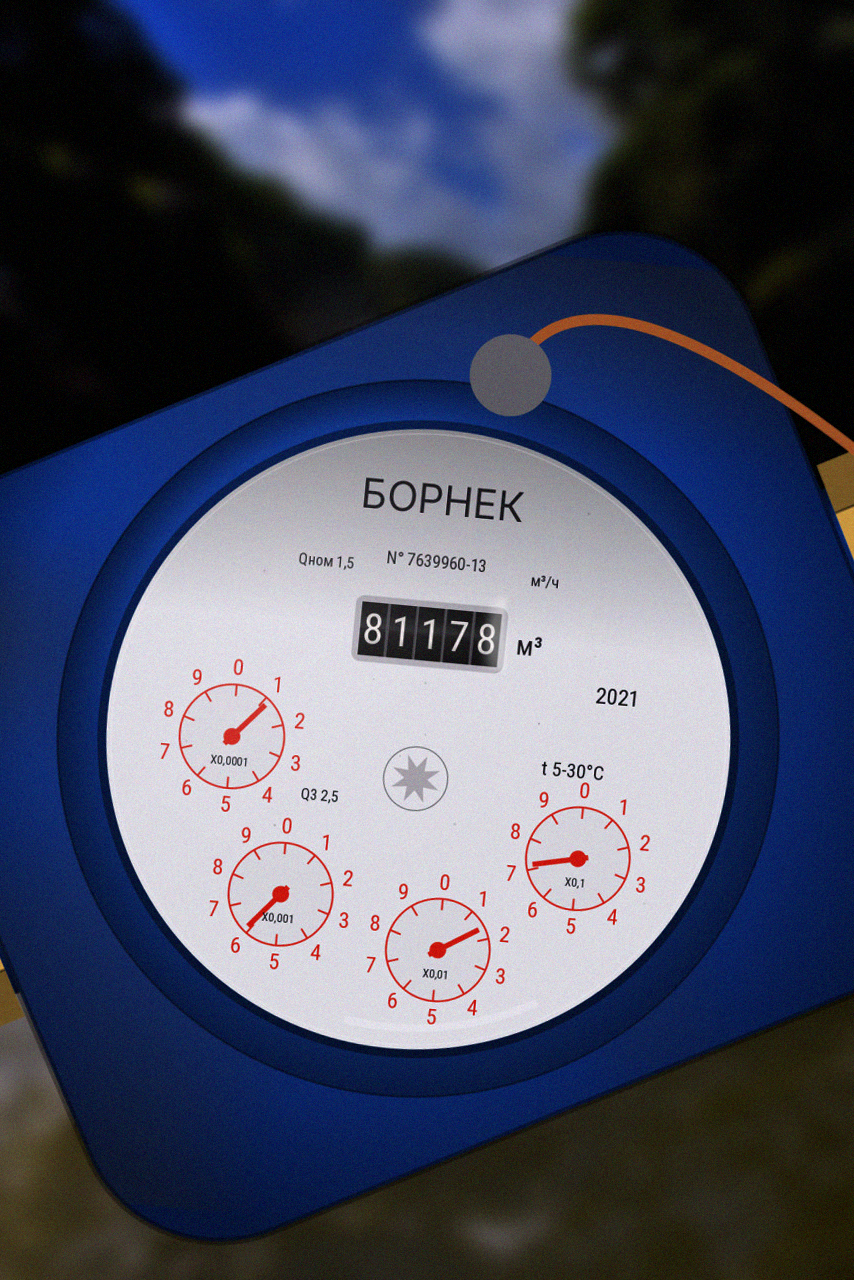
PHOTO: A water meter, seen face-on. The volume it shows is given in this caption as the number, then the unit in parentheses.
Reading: 81178.7161 (m³)
